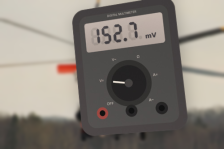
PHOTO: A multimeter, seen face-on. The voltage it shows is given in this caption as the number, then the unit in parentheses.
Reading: 152.7 (mV)
